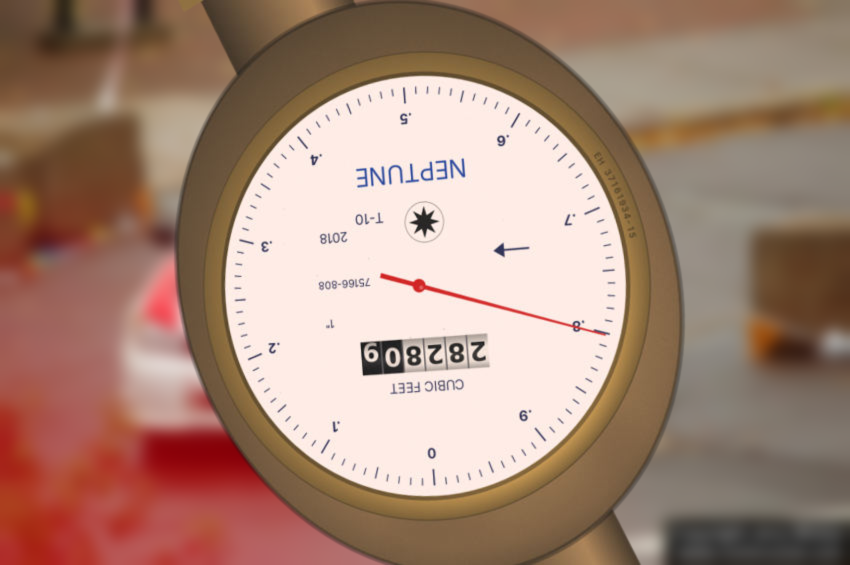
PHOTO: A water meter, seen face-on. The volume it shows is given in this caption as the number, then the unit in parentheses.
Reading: 282808.80 (ft³)
